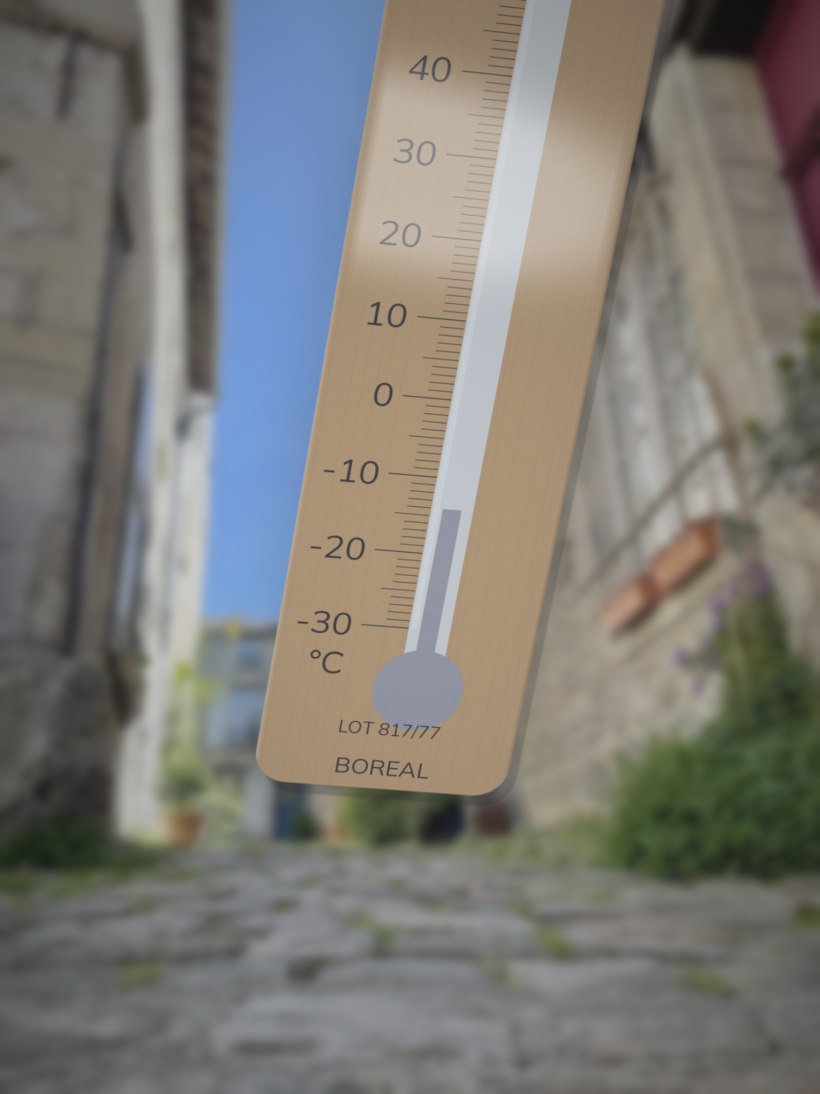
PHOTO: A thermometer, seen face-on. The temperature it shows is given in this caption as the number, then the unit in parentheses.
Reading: -14 (°C)
